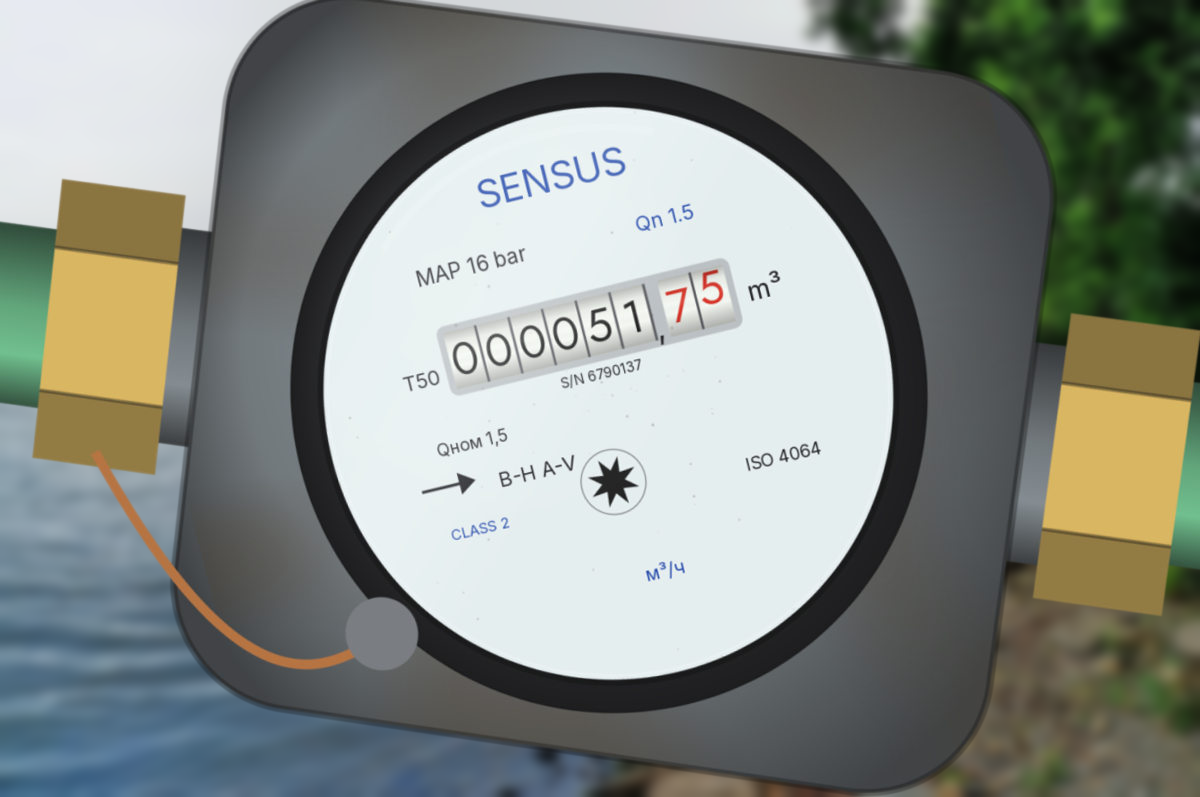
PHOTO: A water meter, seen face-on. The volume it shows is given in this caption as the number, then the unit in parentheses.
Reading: 51.75 (m³)
